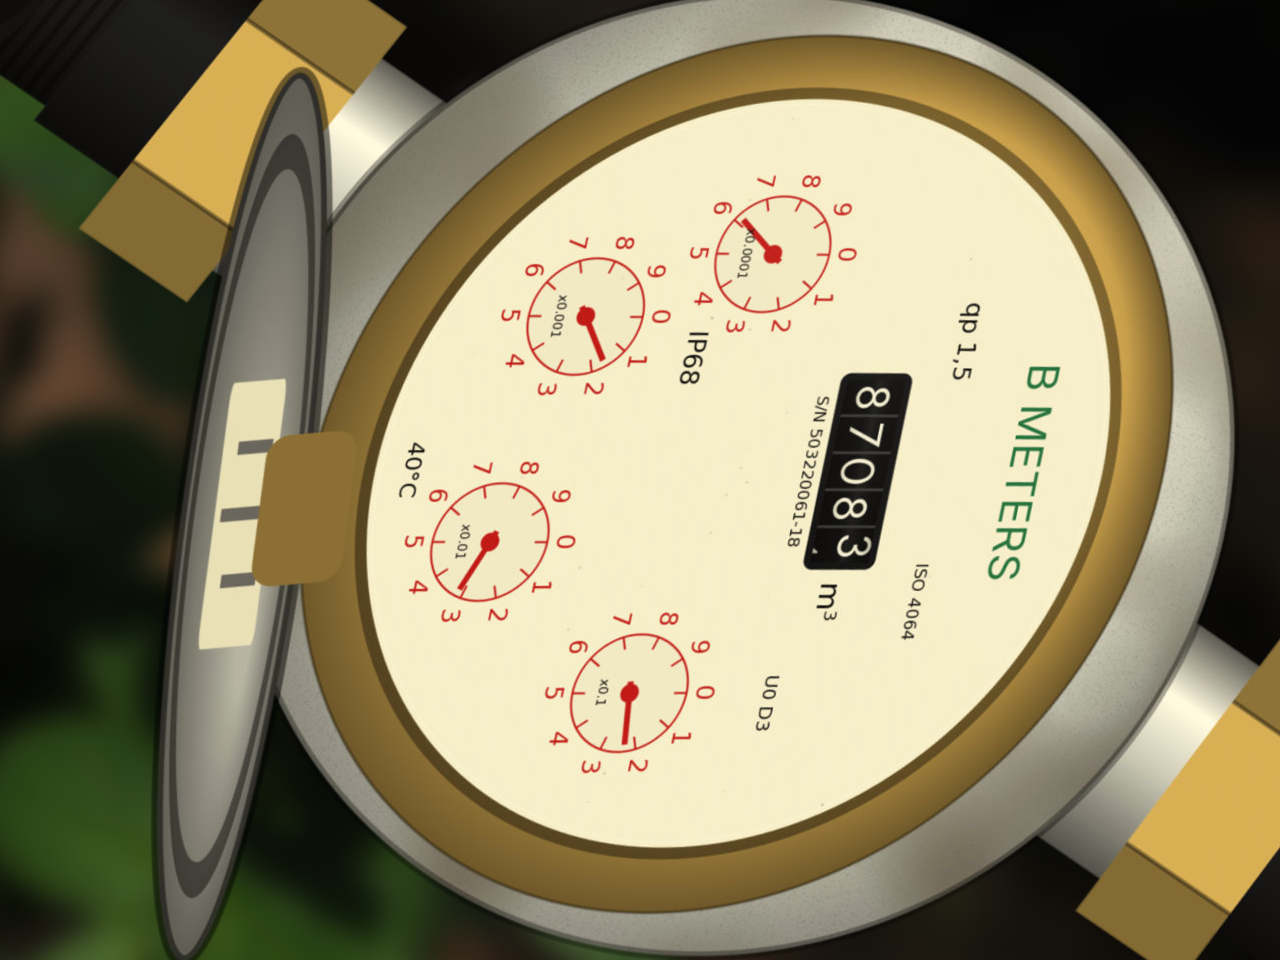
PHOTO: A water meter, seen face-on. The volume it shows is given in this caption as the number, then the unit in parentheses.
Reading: 87083.2316 (m³)
